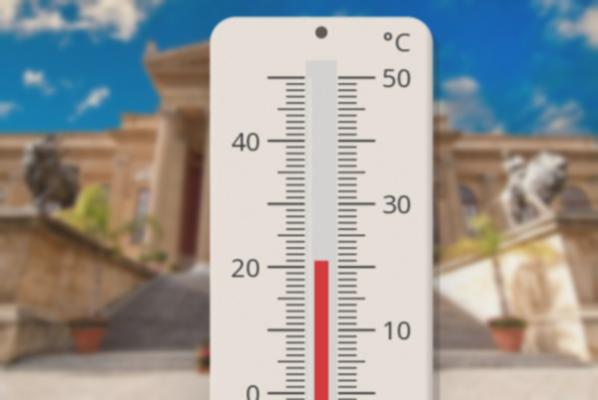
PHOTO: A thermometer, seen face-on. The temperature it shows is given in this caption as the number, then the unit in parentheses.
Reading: 21 (°C)
